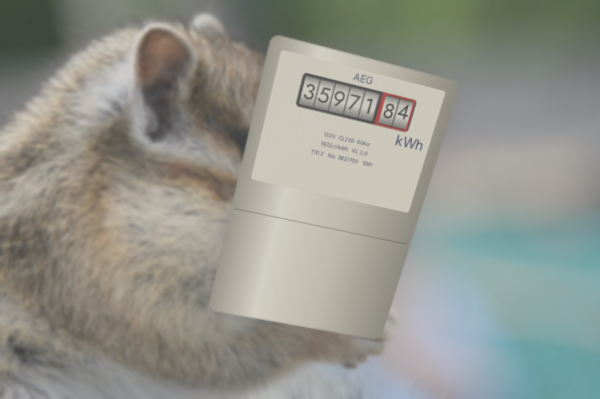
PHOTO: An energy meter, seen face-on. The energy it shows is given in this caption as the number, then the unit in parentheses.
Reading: 35971.84 (kWh)
